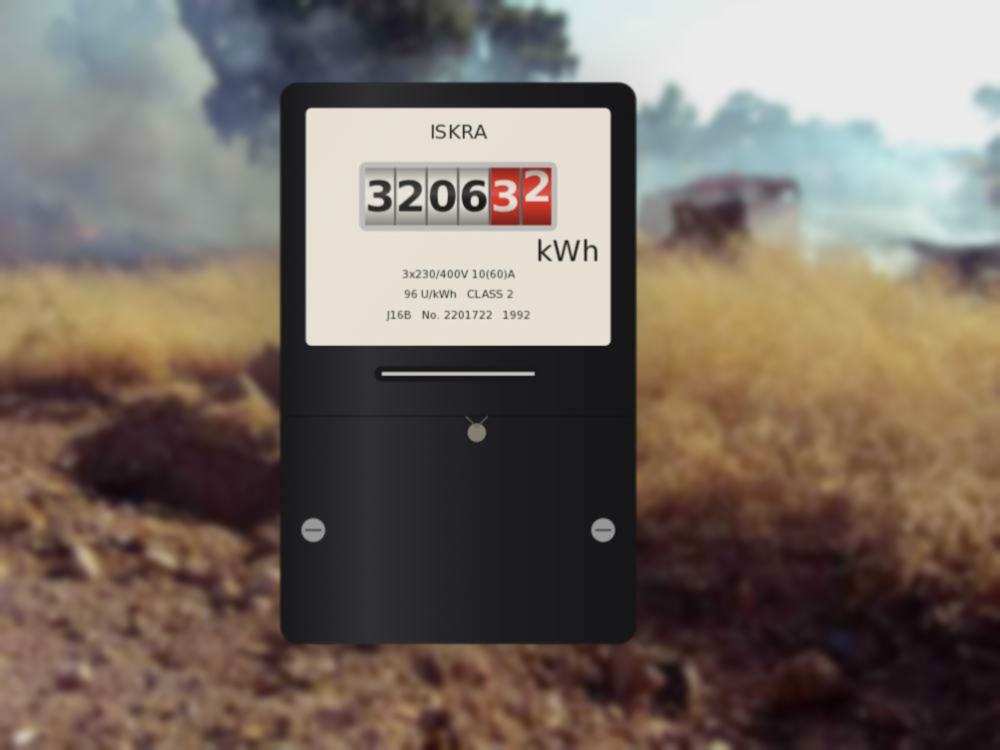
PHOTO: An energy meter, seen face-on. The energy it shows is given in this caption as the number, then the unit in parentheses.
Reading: 3206.32 (kWh)
